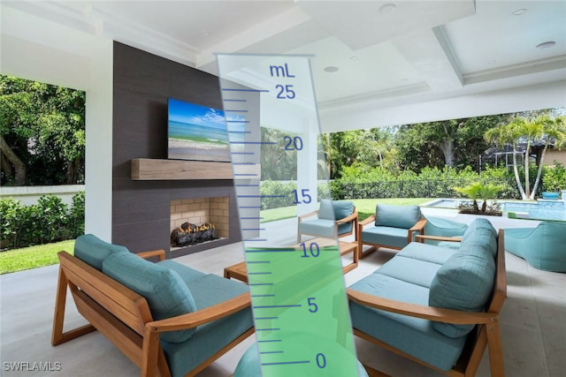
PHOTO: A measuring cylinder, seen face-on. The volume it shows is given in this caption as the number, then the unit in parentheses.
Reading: 10 (mL)
